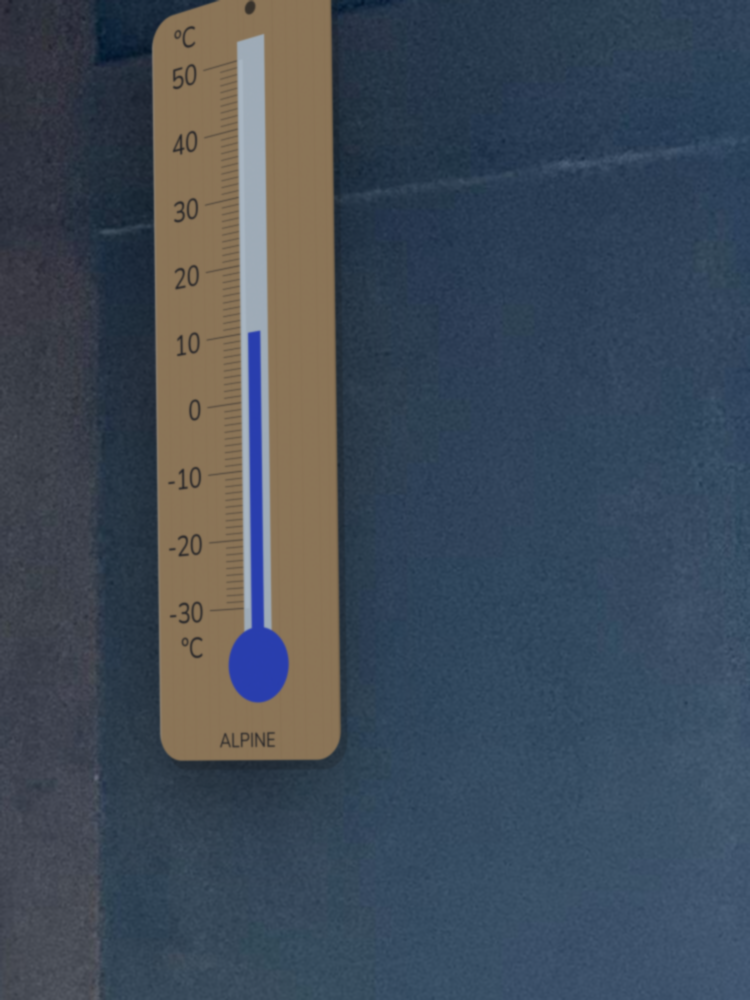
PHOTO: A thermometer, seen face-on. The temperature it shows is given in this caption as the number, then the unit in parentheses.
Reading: 10 (°C)
